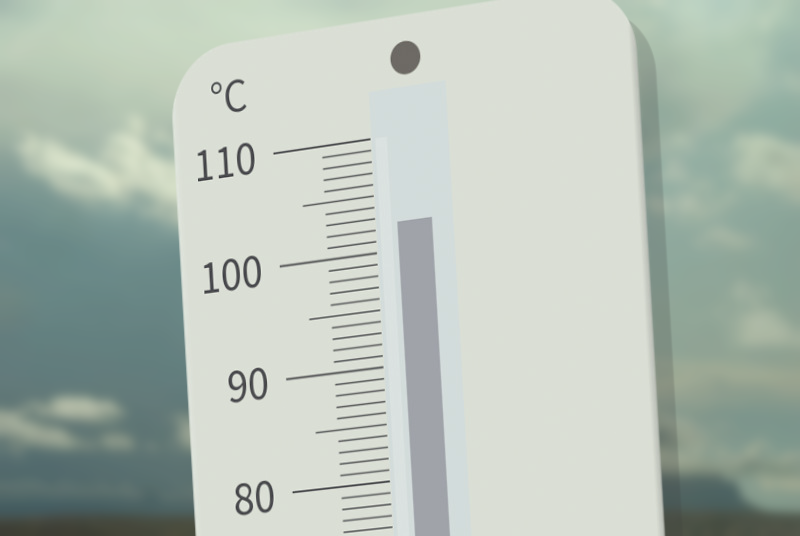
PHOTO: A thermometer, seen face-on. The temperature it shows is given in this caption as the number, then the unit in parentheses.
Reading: 102.5 (°C)
